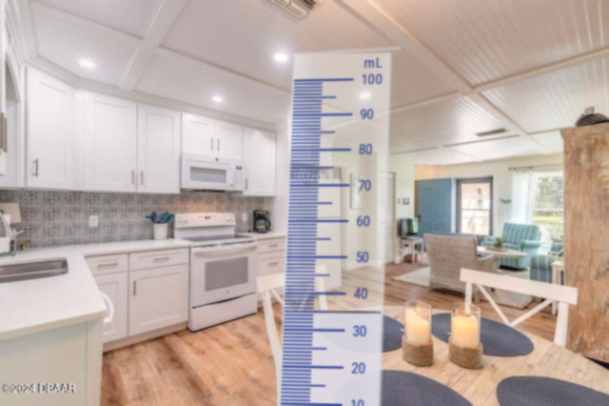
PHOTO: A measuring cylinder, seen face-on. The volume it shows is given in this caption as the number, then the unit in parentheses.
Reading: 35 (mL)
